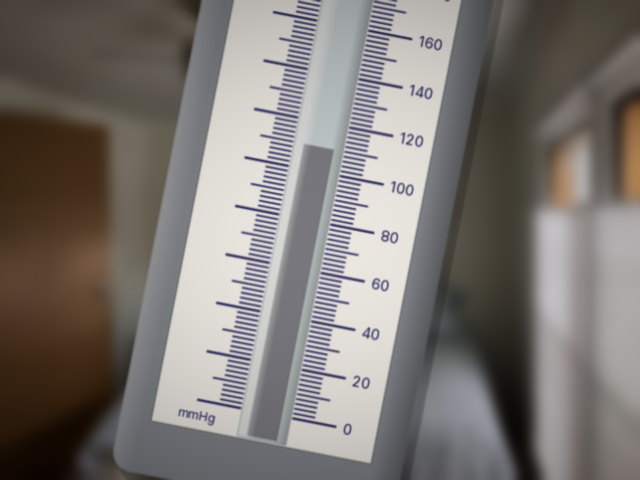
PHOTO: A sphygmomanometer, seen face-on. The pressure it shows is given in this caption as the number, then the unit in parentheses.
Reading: 110 (mmHg)
